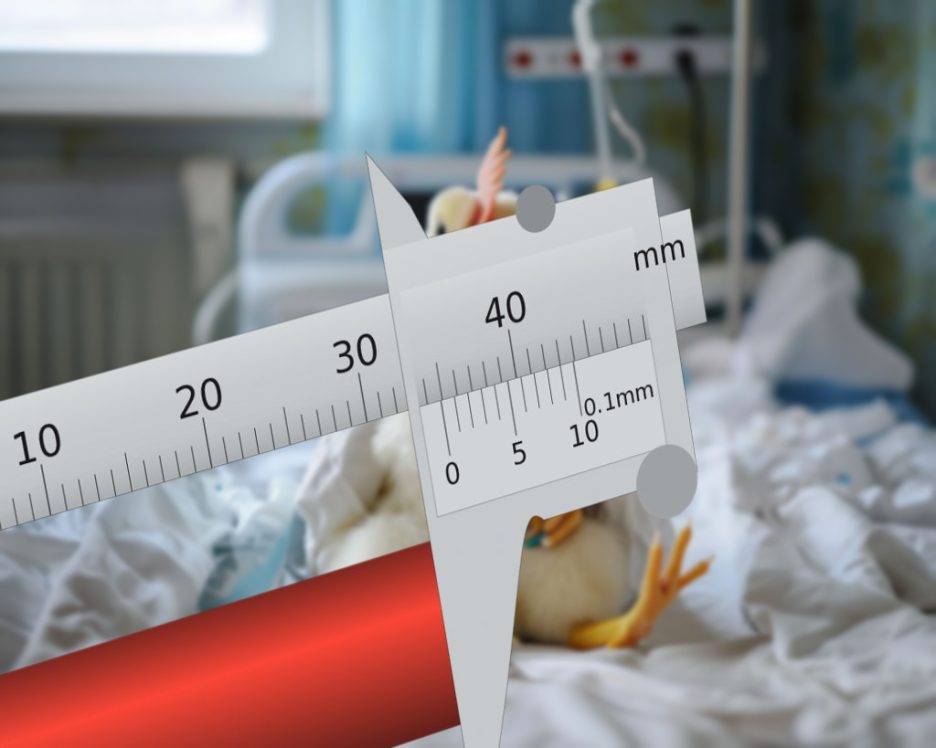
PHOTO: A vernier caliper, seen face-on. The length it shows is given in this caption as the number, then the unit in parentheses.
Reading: 34.9 (mm)
